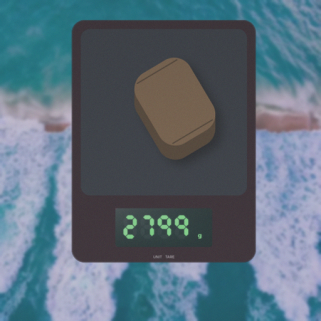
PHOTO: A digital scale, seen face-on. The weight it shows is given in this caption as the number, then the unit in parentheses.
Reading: 2799 (g)
